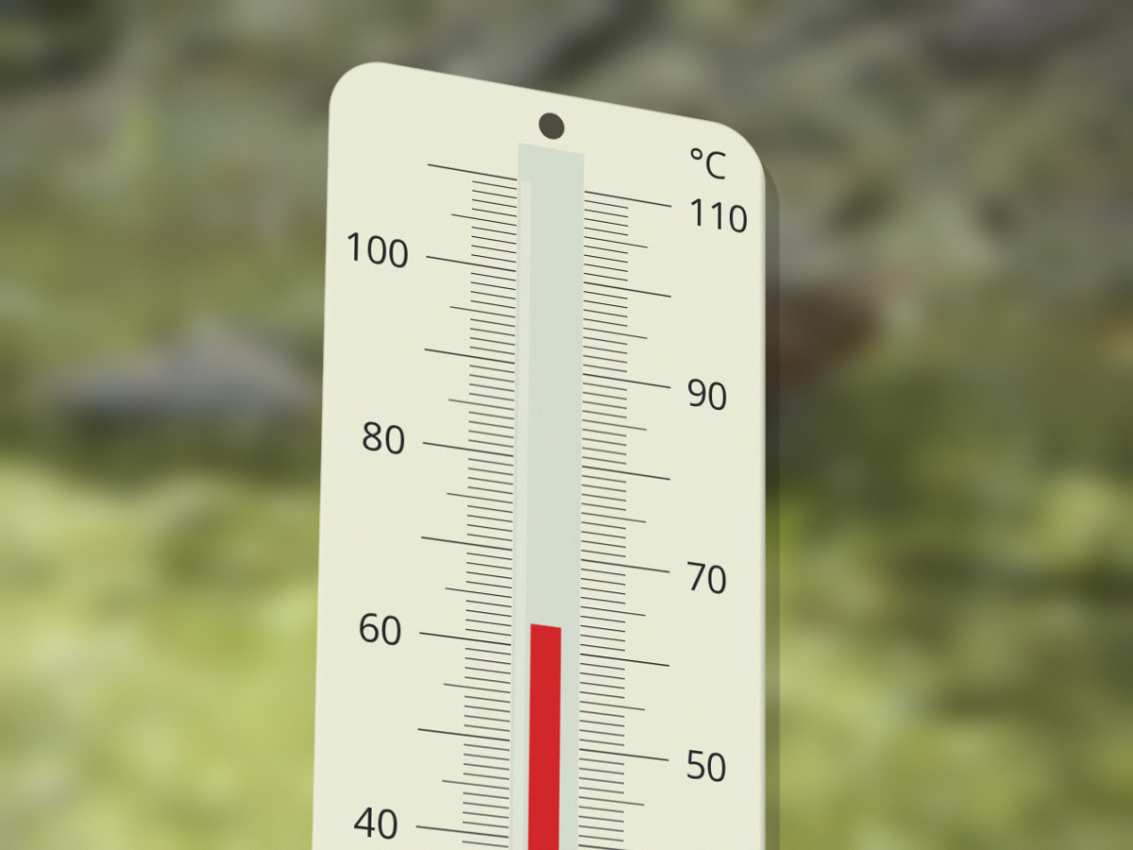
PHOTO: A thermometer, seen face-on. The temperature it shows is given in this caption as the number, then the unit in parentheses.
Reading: 62.5 (°C)
